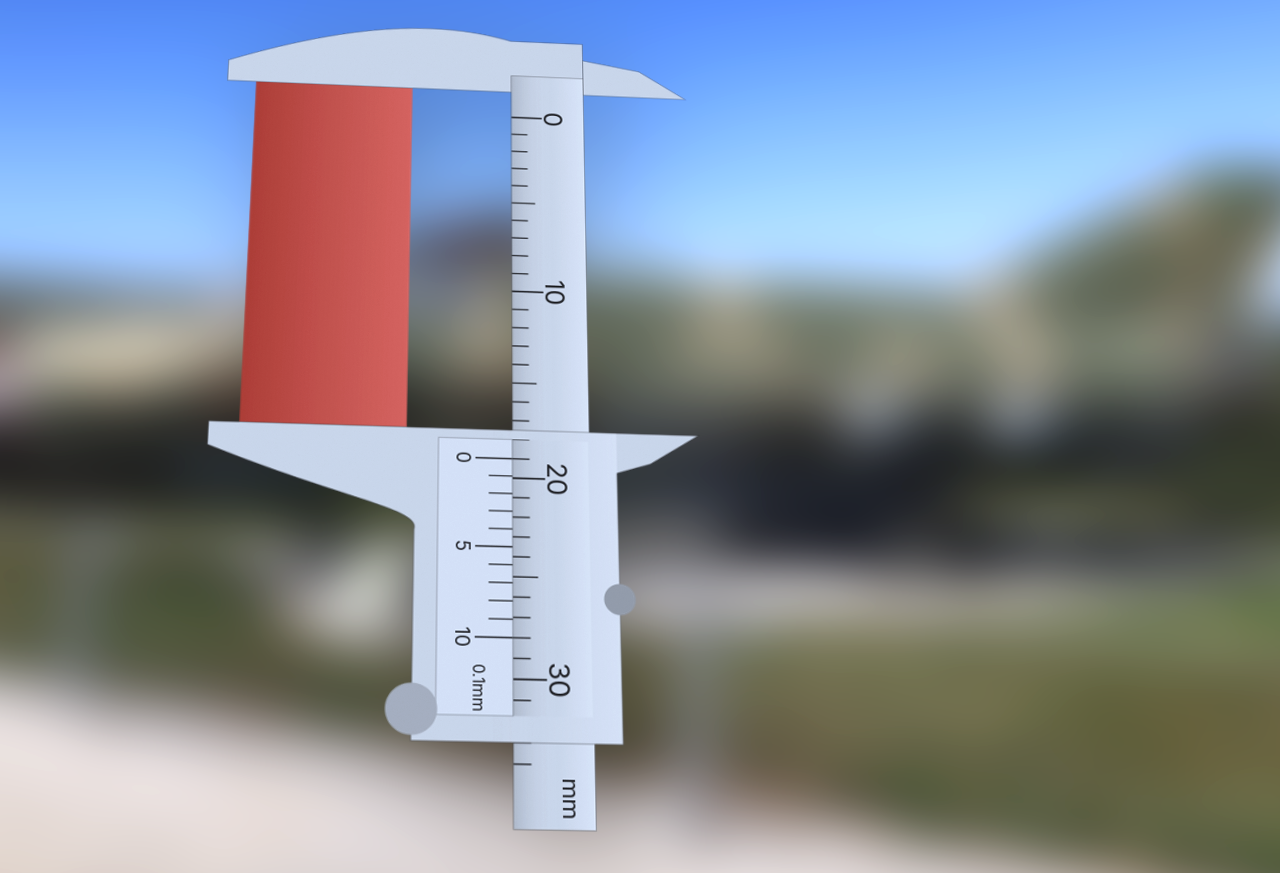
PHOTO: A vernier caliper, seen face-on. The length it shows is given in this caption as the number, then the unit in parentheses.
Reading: 19.0 (mm)
